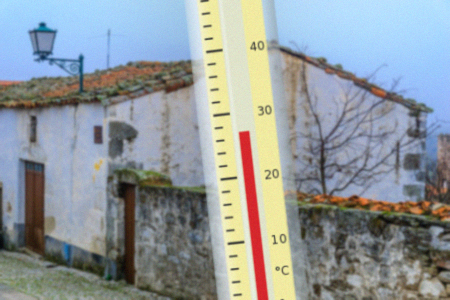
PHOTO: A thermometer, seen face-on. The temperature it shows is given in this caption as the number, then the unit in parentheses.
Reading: 27 (°C)
